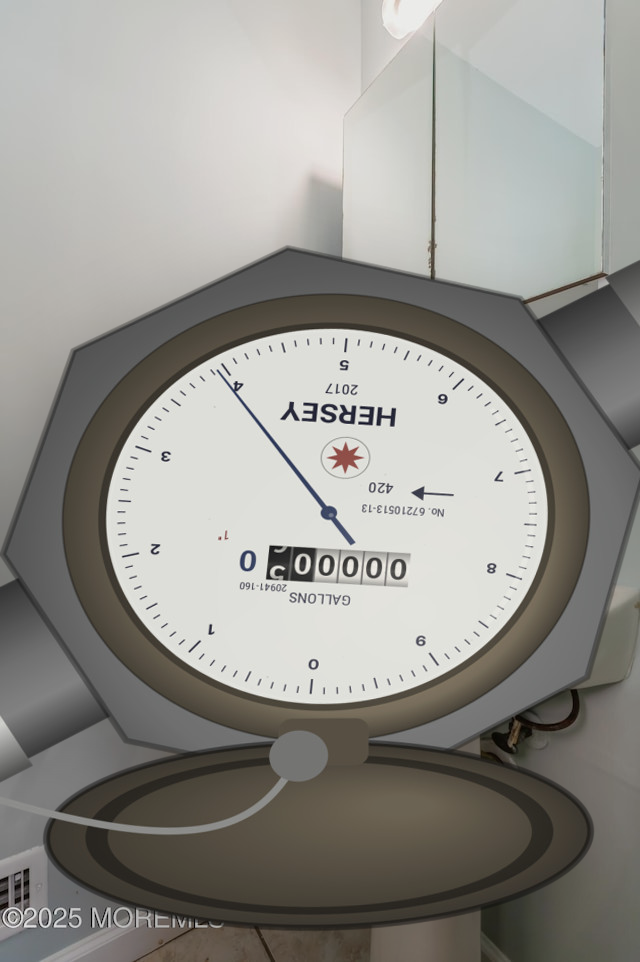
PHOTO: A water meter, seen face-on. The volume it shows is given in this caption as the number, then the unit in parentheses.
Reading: 53.9 (gal)
